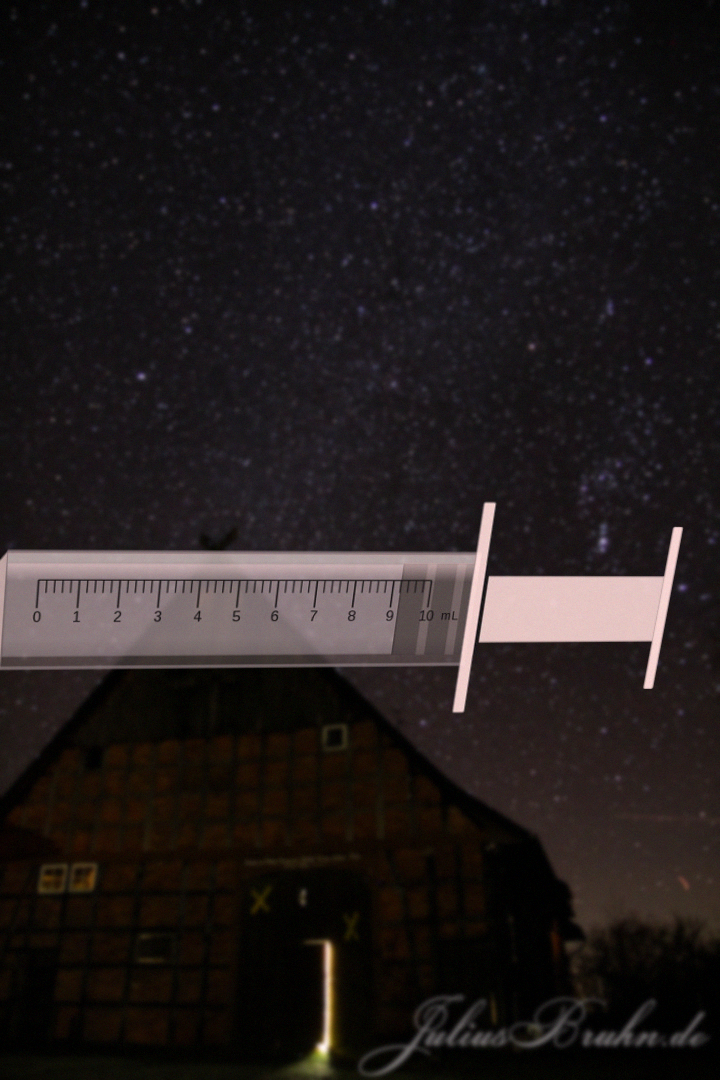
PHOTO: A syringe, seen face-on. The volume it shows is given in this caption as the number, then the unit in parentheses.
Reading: 9.2 (mL)
